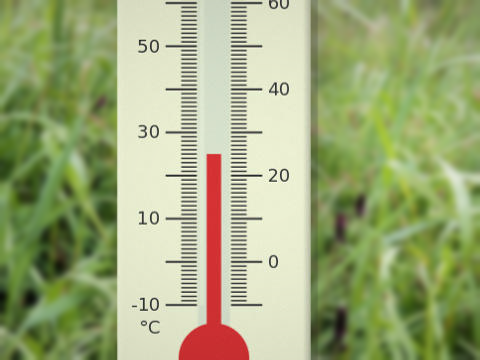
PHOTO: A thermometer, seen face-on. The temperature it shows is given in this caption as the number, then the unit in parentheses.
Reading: 25 (°C)
